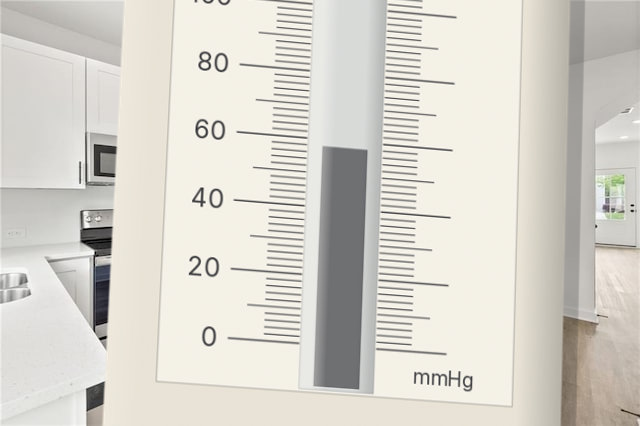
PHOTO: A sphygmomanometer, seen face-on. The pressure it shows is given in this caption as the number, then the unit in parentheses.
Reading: 58 (mmHg)
